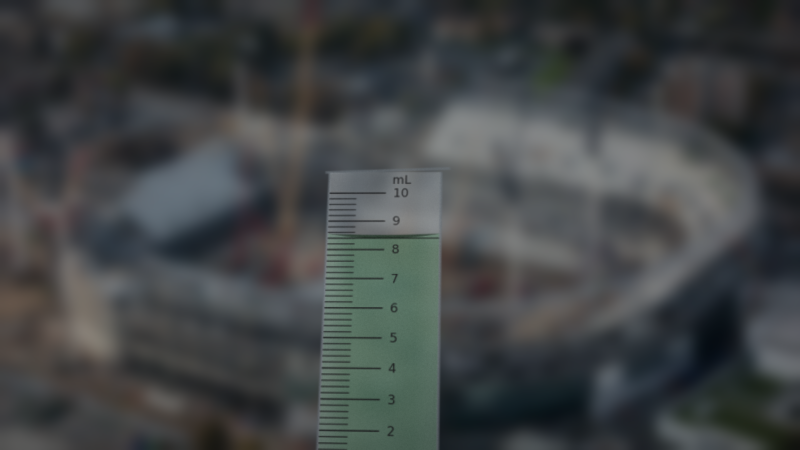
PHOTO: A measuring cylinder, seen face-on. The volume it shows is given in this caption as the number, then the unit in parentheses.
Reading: 8.4 (mL)
